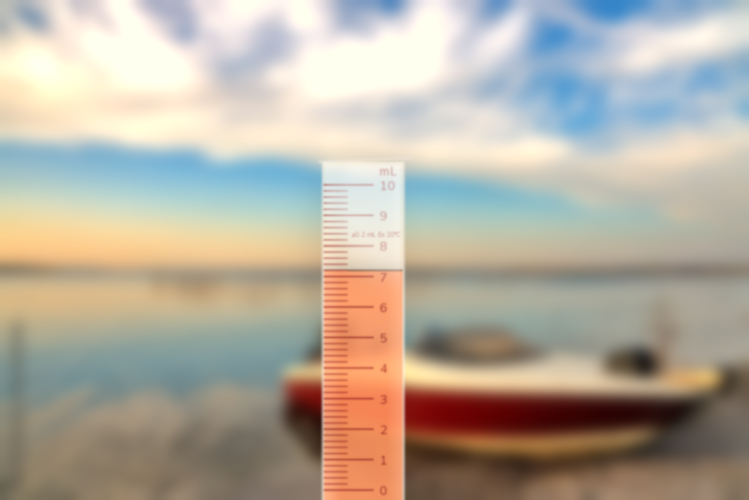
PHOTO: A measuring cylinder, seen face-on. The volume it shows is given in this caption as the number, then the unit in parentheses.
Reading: 7.2 (mL)
